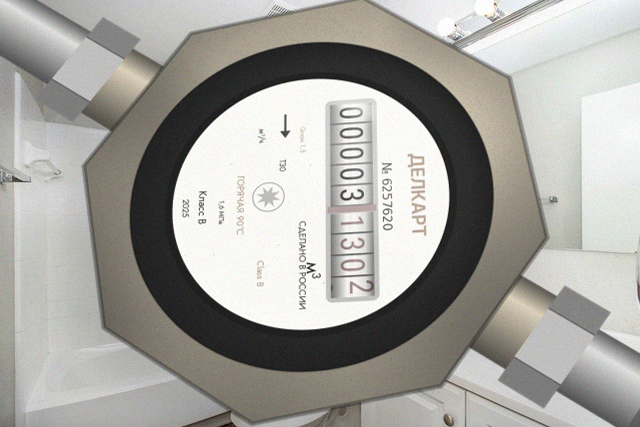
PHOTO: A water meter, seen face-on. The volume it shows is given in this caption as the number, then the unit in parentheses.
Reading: 3.1302 (m³)
